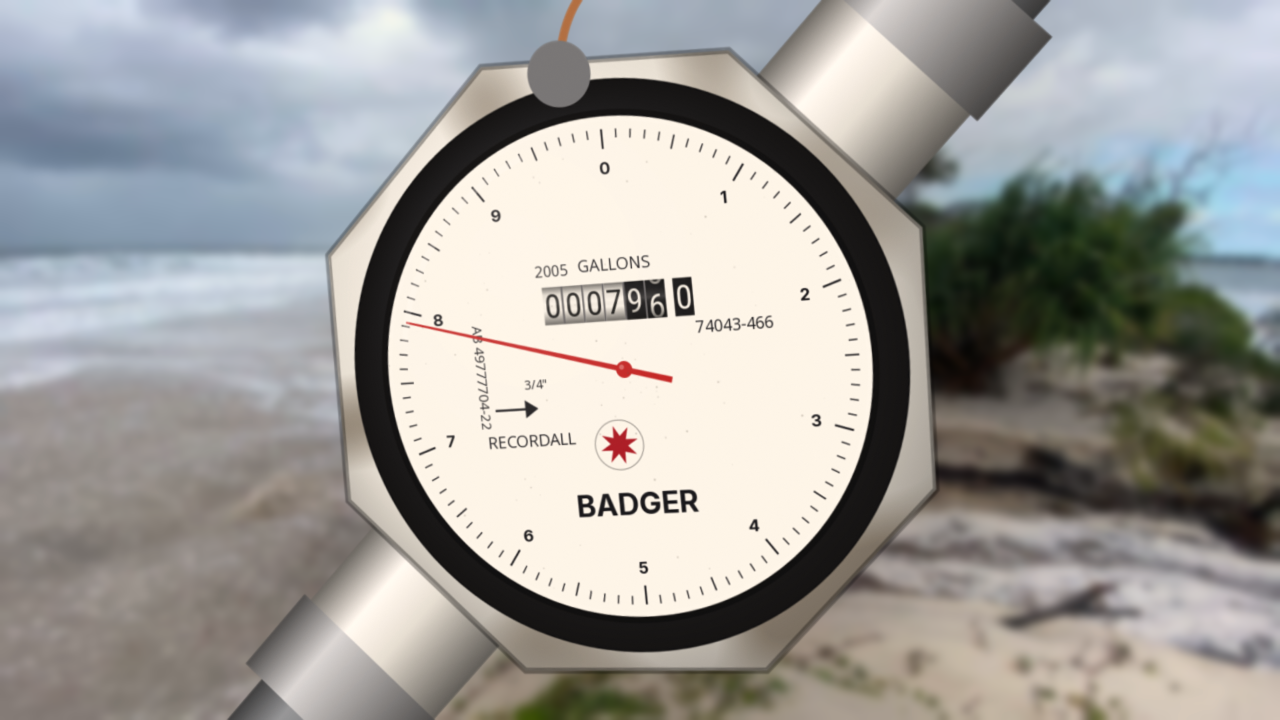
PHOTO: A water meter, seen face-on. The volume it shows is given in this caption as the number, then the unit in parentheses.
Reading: 7957.9 (gal)
